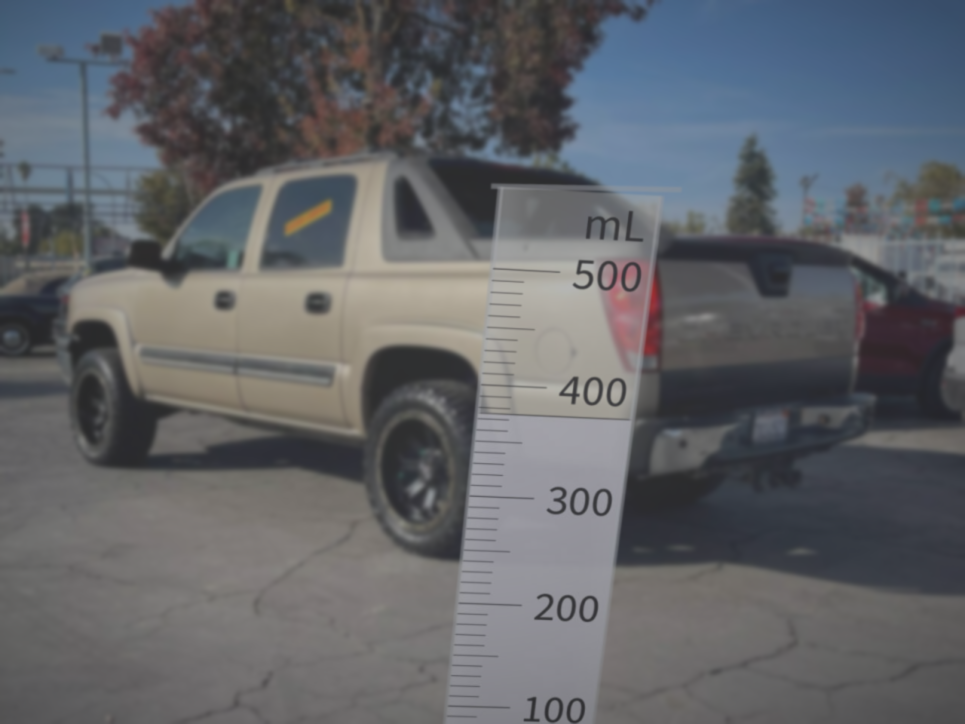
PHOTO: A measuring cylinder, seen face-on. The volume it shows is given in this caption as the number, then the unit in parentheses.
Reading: 375 (mL)
